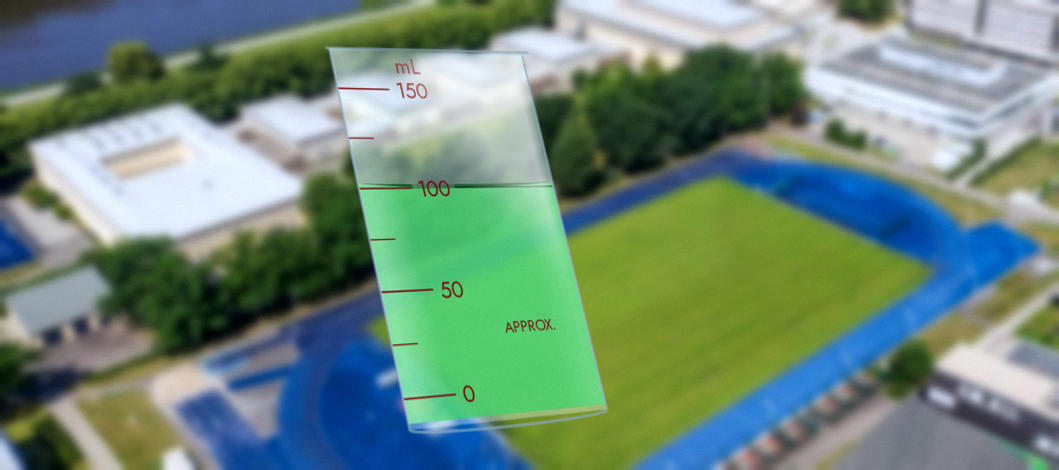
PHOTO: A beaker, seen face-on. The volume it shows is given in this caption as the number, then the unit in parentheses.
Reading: 100 (mL)
